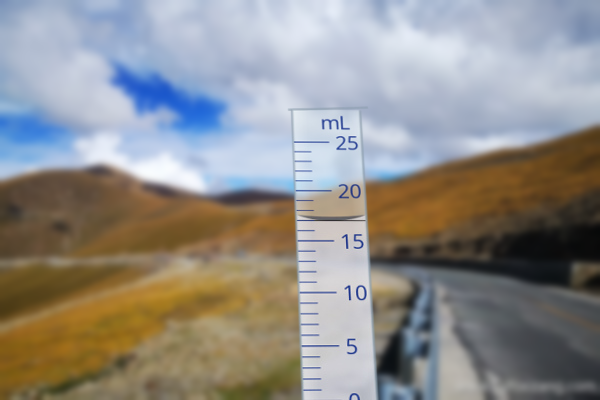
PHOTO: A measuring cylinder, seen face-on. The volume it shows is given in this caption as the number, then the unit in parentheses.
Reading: 17 (mL)
